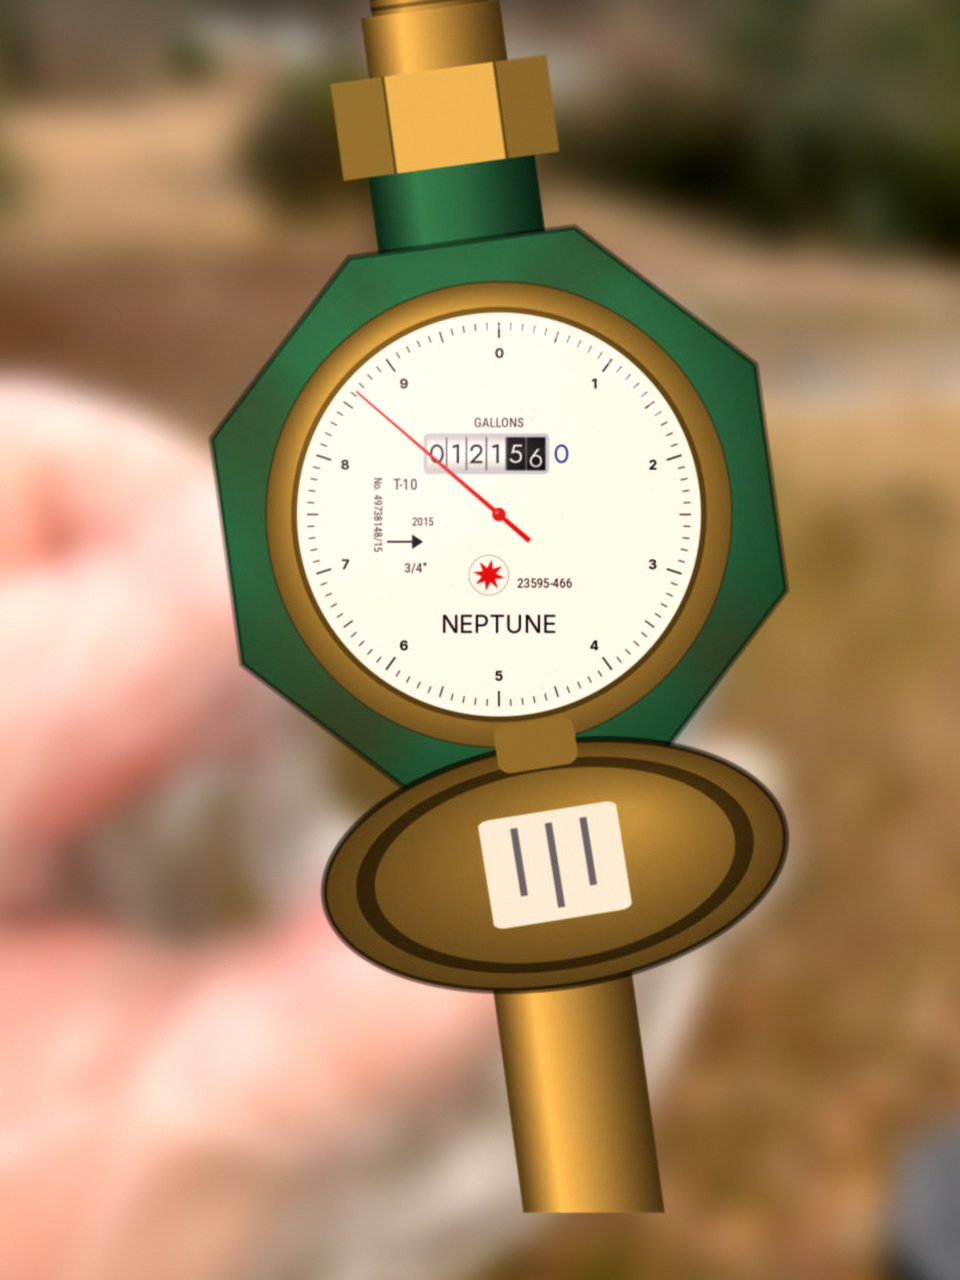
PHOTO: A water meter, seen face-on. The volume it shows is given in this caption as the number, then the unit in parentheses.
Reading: 121558.6 (gal)
